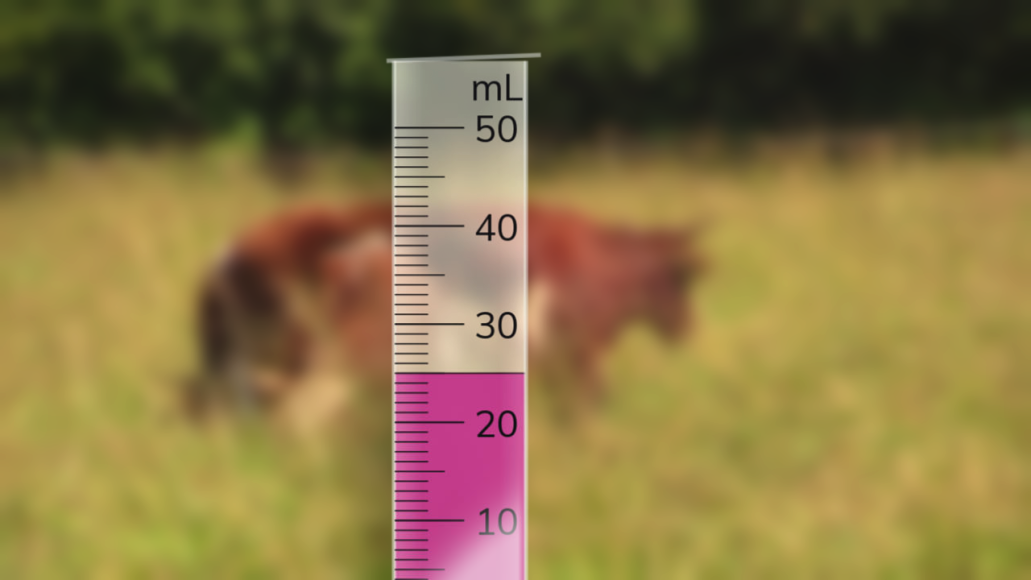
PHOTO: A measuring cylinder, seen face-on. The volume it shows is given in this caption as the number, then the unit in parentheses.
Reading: 25 (mL)
